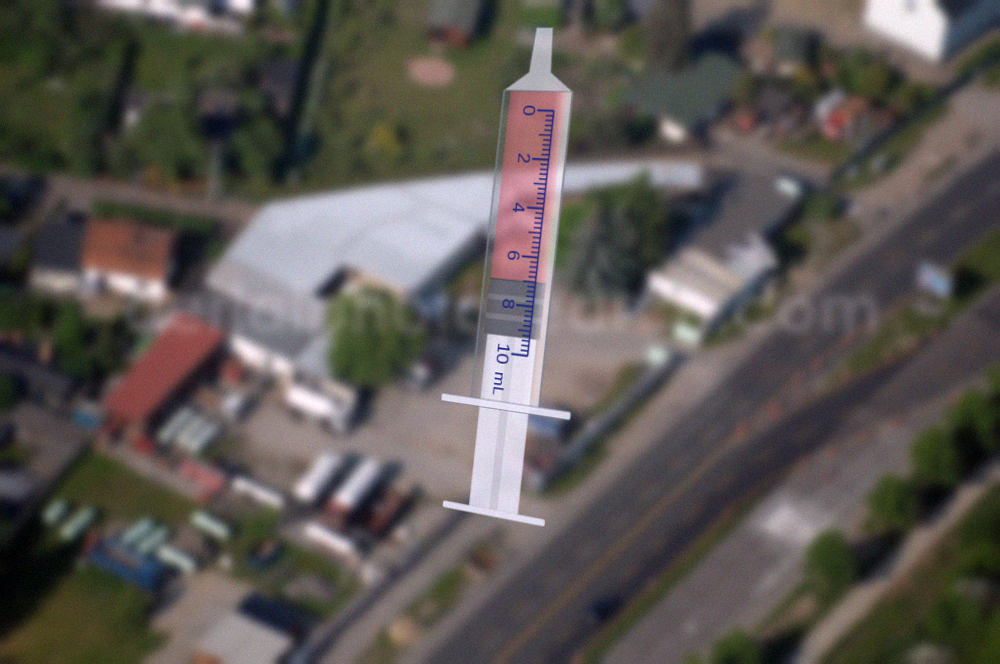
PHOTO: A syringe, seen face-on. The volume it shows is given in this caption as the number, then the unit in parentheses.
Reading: 7 (mL)
